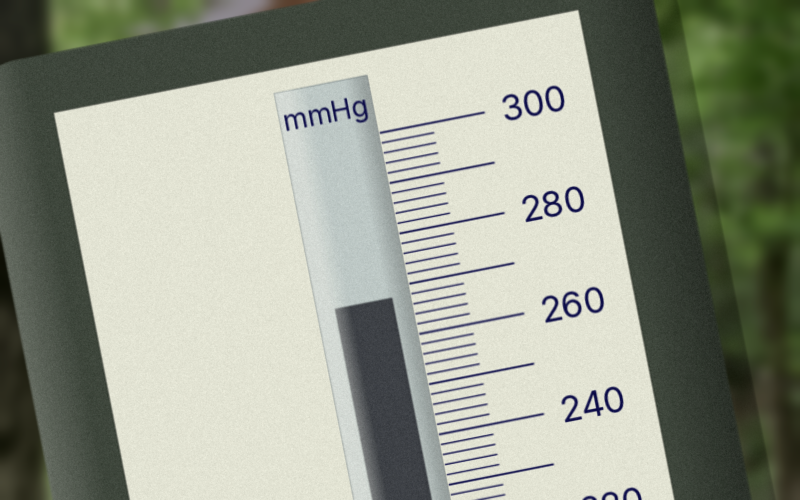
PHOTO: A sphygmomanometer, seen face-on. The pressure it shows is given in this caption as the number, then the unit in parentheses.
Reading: 268 (mmHg)
